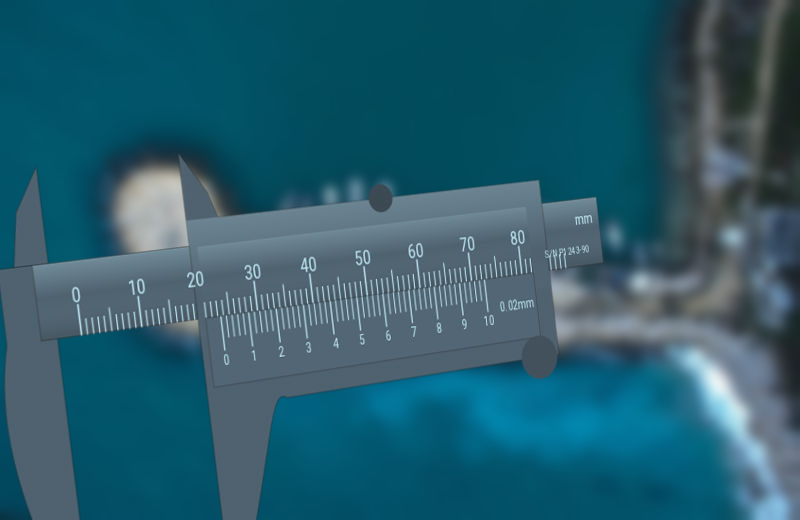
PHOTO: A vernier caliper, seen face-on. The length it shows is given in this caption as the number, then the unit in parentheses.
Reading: 23.5 (mm)
